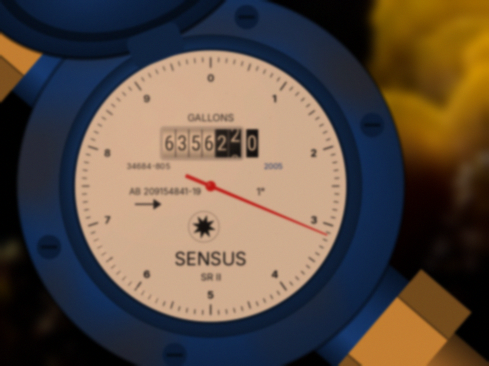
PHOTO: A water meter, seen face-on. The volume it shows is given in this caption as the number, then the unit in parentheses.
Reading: 6356223.1 (gal)
